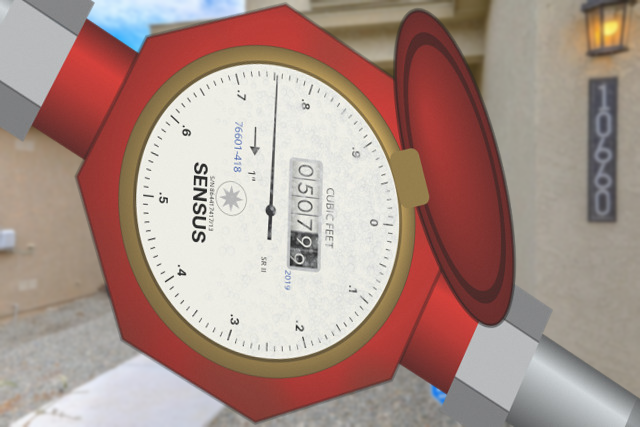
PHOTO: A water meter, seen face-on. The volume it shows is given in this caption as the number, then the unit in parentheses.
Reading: 50798.75 (ft³)
